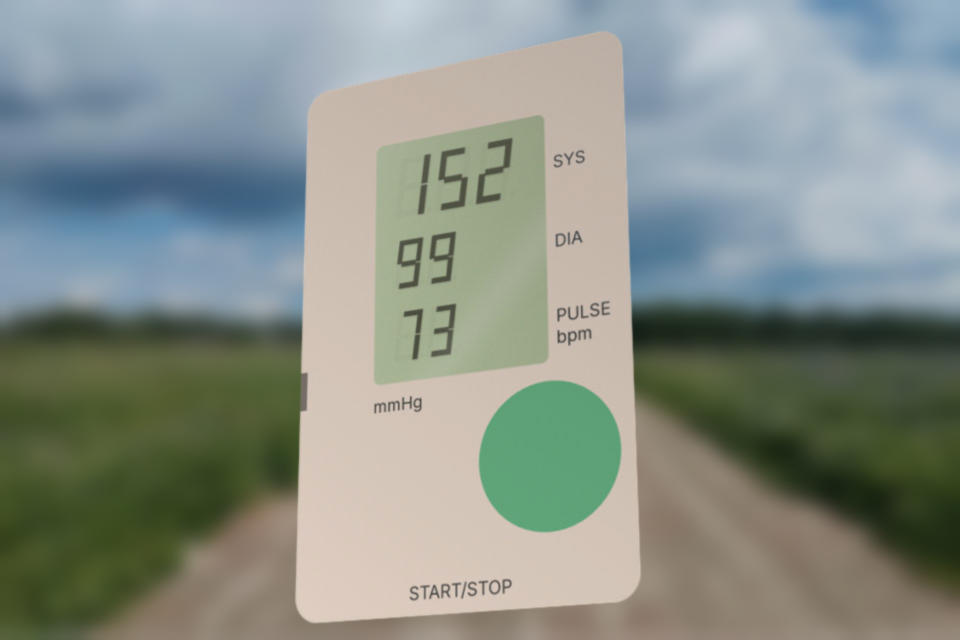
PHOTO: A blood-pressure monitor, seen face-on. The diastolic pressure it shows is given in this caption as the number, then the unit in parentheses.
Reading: 99 (mmHg)
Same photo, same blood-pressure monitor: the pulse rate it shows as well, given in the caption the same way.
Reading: 73 (bpm)
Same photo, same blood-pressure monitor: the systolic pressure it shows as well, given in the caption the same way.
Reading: 152 (mmHg)
